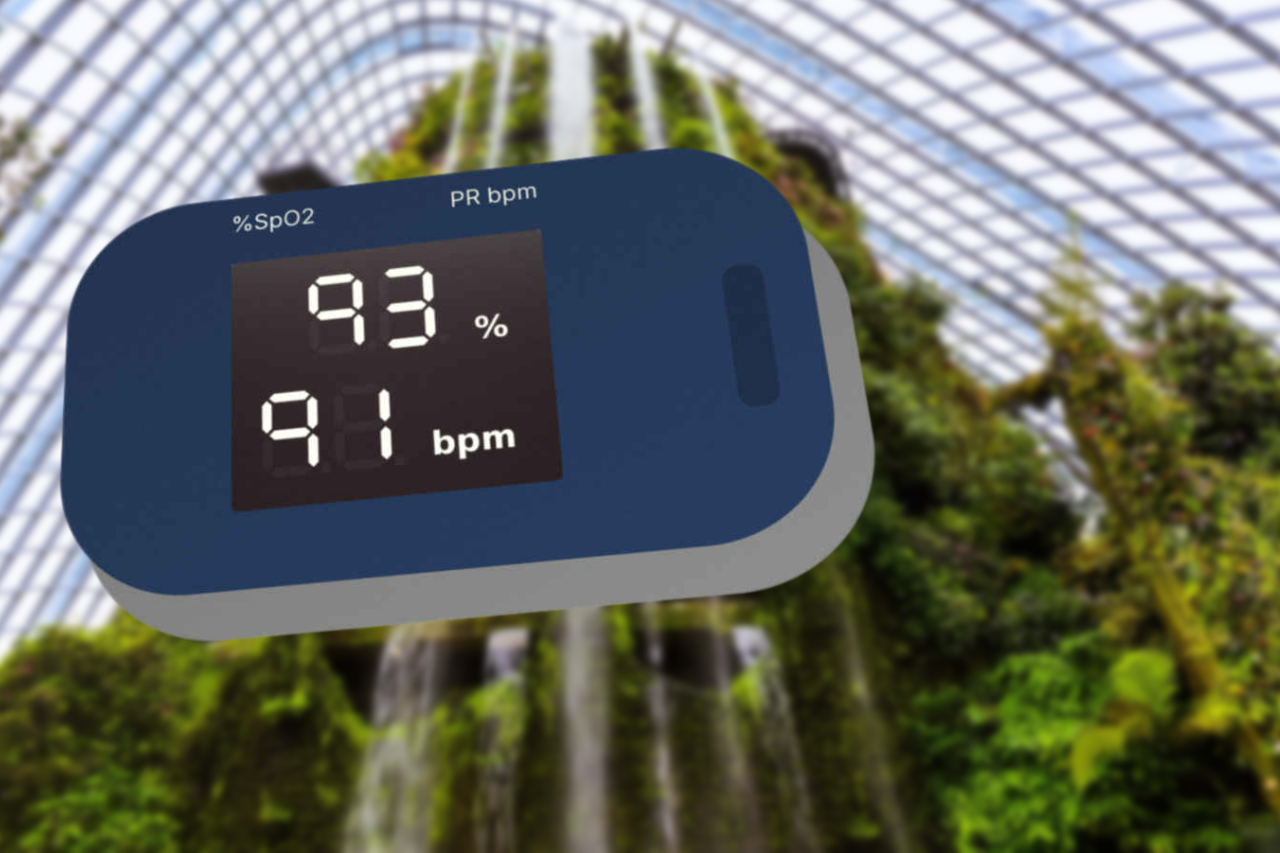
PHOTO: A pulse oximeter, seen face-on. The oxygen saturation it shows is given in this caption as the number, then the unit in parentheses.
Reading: 93 (%)
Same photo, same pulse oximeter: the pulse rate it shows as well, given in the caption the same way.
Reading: 91 (bpm)
